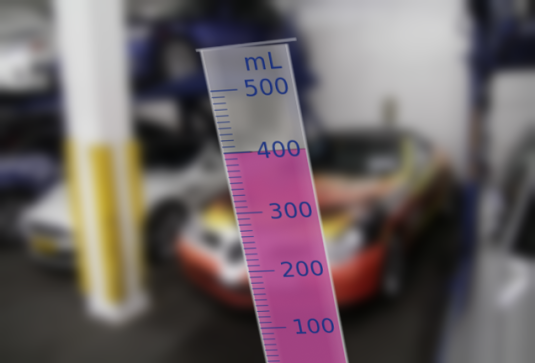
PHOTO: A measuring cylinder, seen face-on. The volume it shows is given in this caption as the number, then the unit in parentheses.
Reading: 400 (mL)
